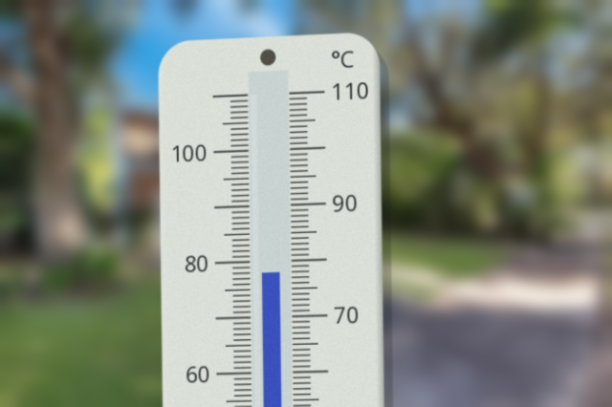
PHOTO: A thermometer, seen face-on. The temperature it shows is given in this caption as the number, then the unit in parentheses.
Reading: 78 (°C)
